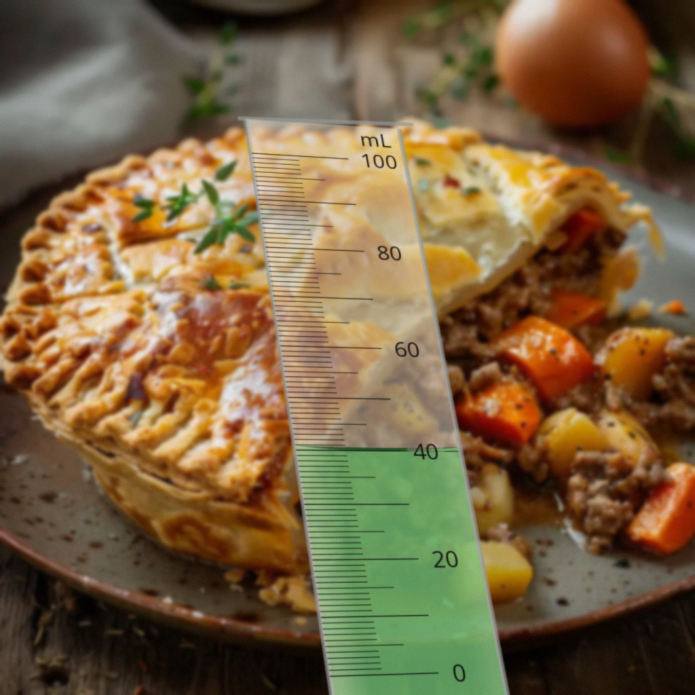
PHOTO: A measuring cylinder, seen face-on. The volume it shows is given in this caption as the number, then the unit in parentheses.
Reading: 40 (mL)
